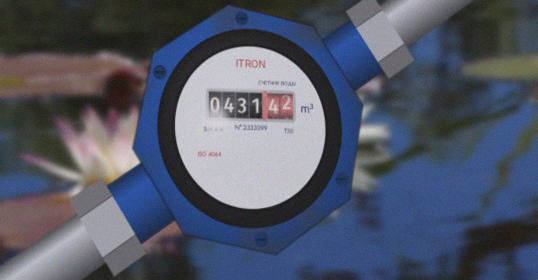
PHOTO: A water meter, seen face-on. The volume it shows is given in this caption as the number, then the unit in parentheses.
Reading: 431.42 (m³)
